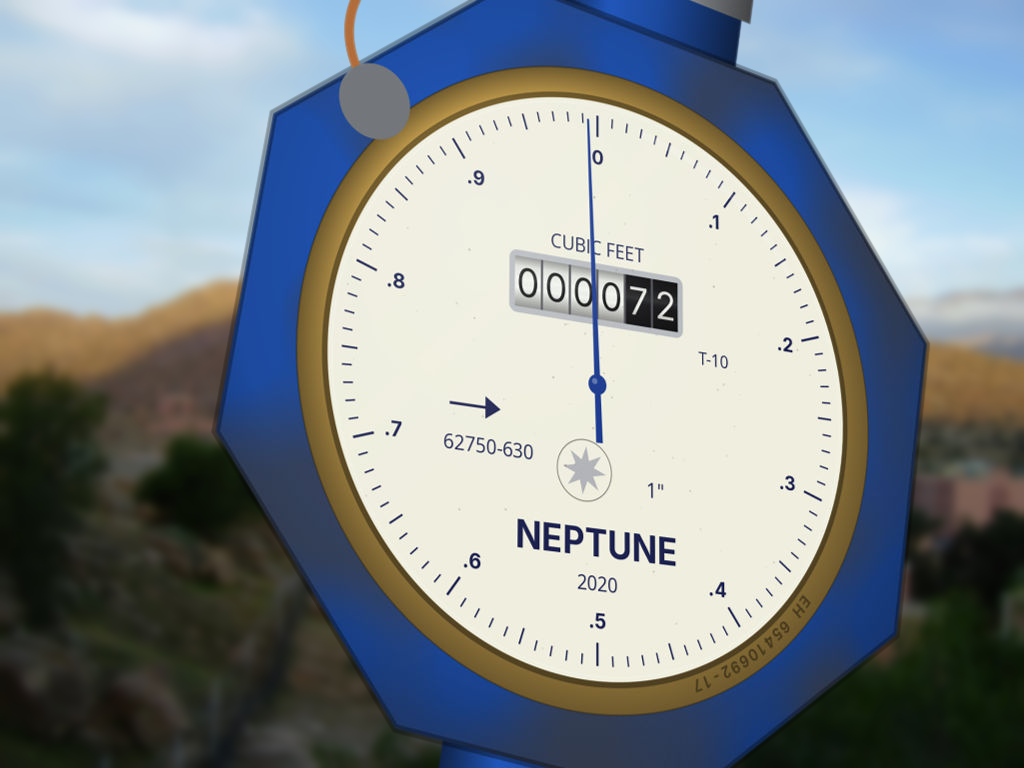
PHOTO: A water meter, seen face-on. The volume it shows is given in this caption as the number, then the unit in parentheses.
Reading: 71.99 (ft³)
